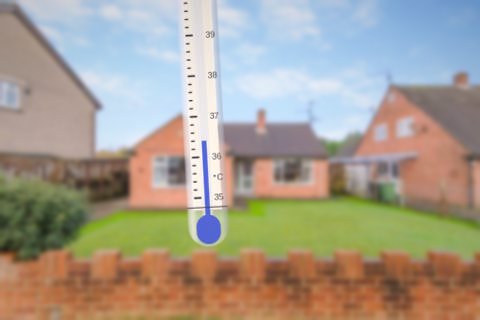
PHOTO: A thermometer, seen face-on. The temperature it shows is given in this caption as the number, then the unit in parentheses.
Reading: 36.4 (°C)
